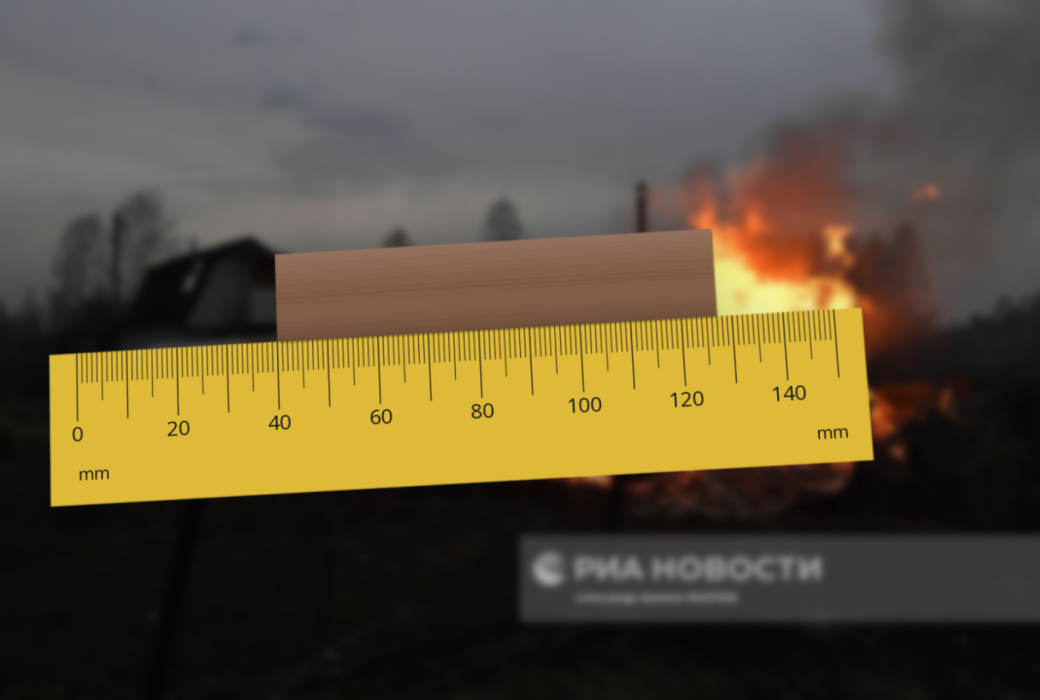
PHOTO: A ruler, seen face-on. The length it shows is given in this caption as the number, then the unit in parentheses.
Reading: 87 (mm)
